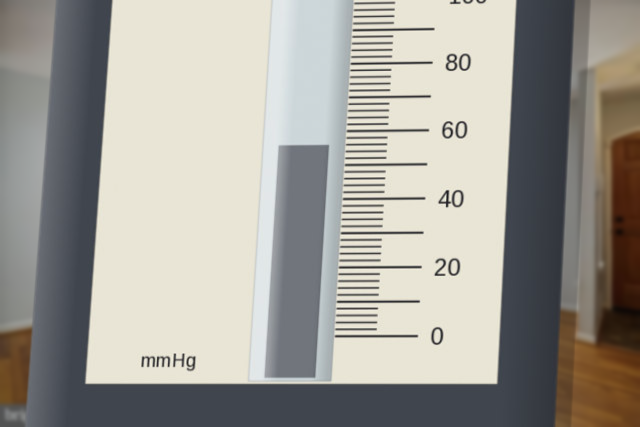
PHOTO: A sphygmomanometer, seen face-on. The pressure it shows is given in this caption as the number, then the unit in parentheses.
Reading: 56 (mmHg)
